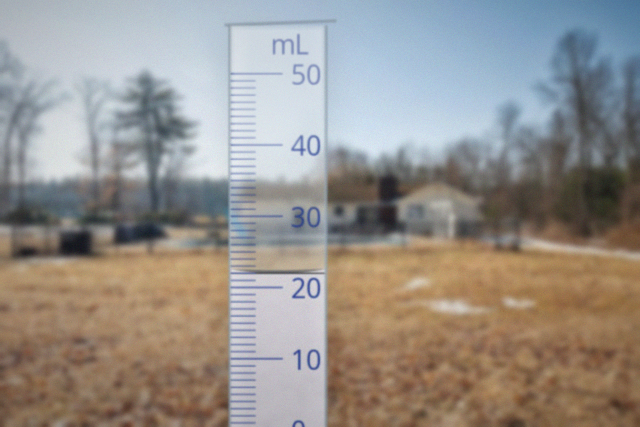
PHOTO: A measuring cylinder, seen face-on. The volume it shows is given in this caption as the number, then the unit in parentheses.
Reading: 22 (mL)
